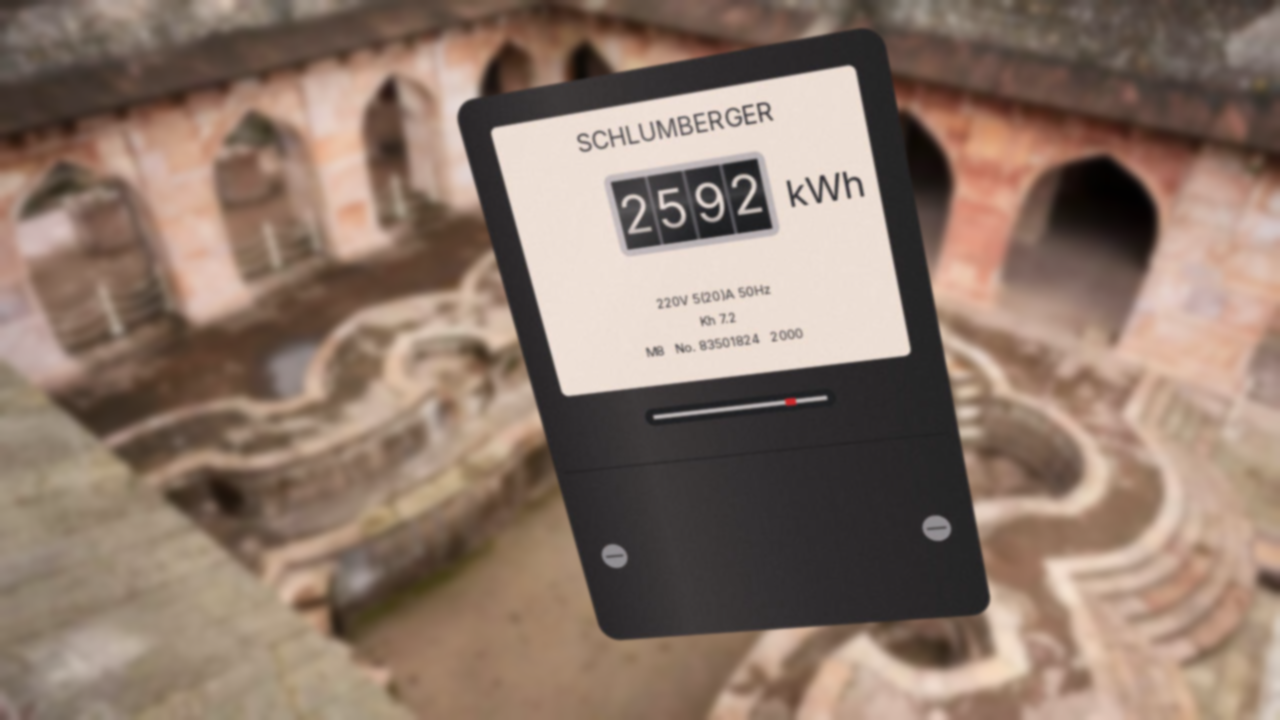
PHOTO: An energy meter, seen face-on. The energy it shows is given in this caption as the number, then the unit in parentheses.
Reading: 2592 (kWh)
